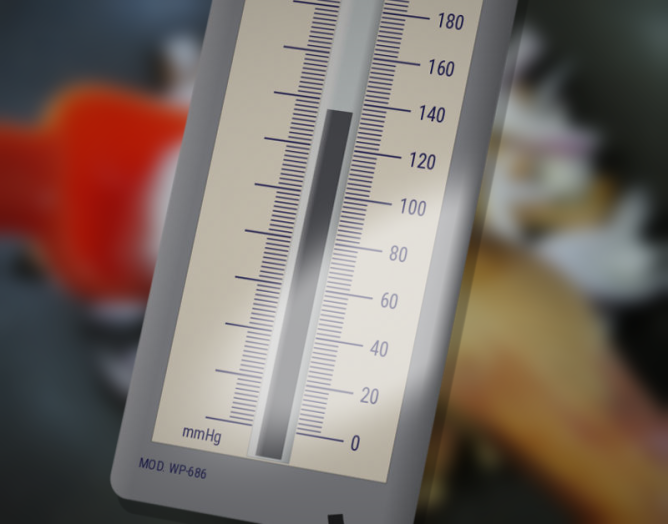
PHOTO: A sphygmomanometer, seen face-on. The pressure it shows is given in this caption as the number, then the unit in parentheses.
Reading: 136 (mmHg)
